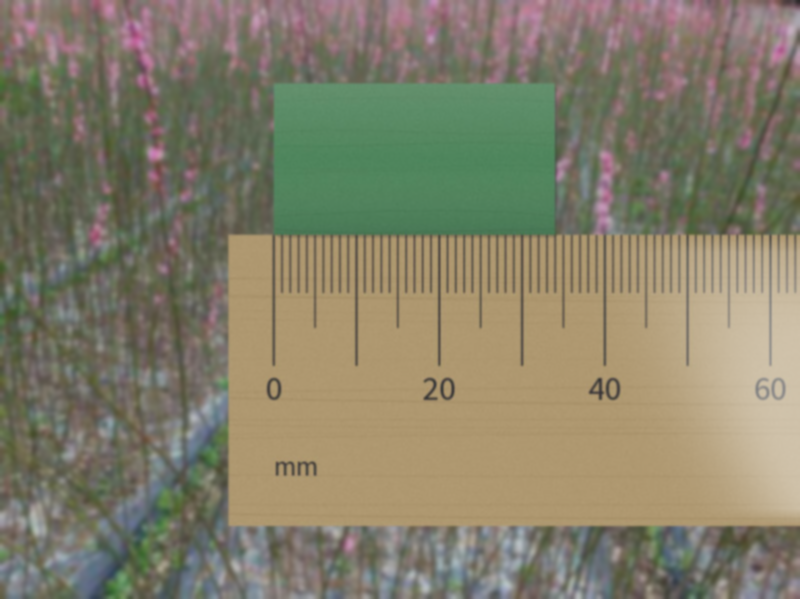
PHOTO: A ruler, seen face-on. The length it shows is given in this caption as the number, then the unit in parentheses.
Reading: 34 (mm)
